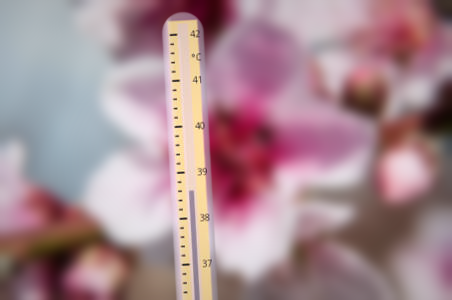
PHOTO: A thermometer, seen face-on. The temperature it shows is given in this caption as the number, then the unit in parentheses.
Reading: 38.6 (°C)
